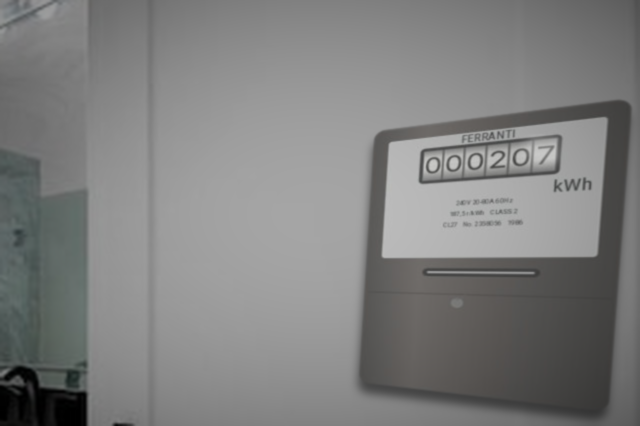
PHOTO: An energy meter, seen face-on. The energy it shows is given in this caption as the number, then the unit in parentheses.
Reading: 207 (kWh)
